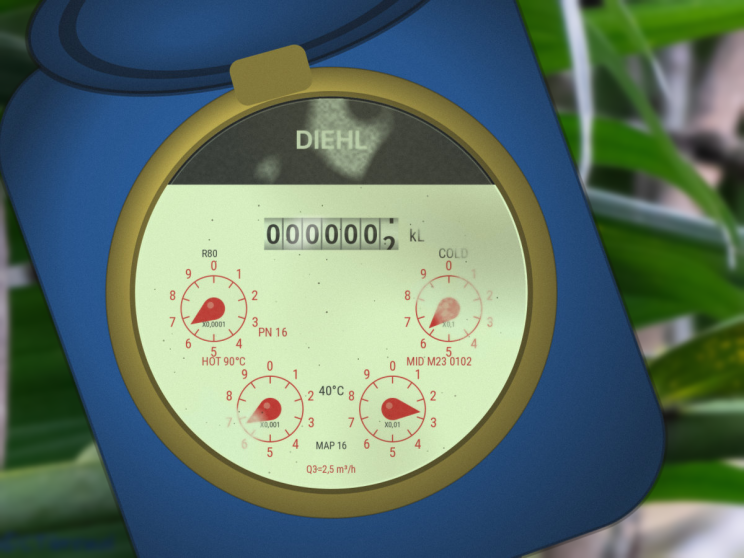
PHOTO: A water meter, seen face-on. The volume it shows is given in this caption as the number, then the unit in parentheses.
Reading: 1.6266 (kL)
